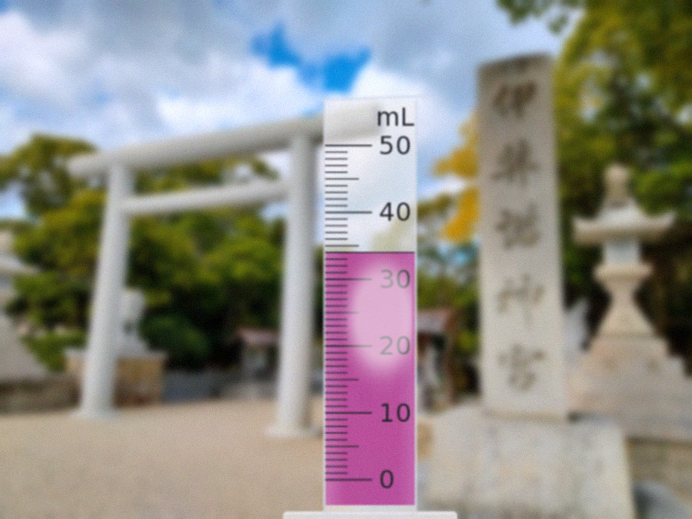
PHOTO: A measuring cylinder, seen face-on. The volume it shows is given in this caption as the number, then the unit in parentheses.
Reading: 34 (mL)
